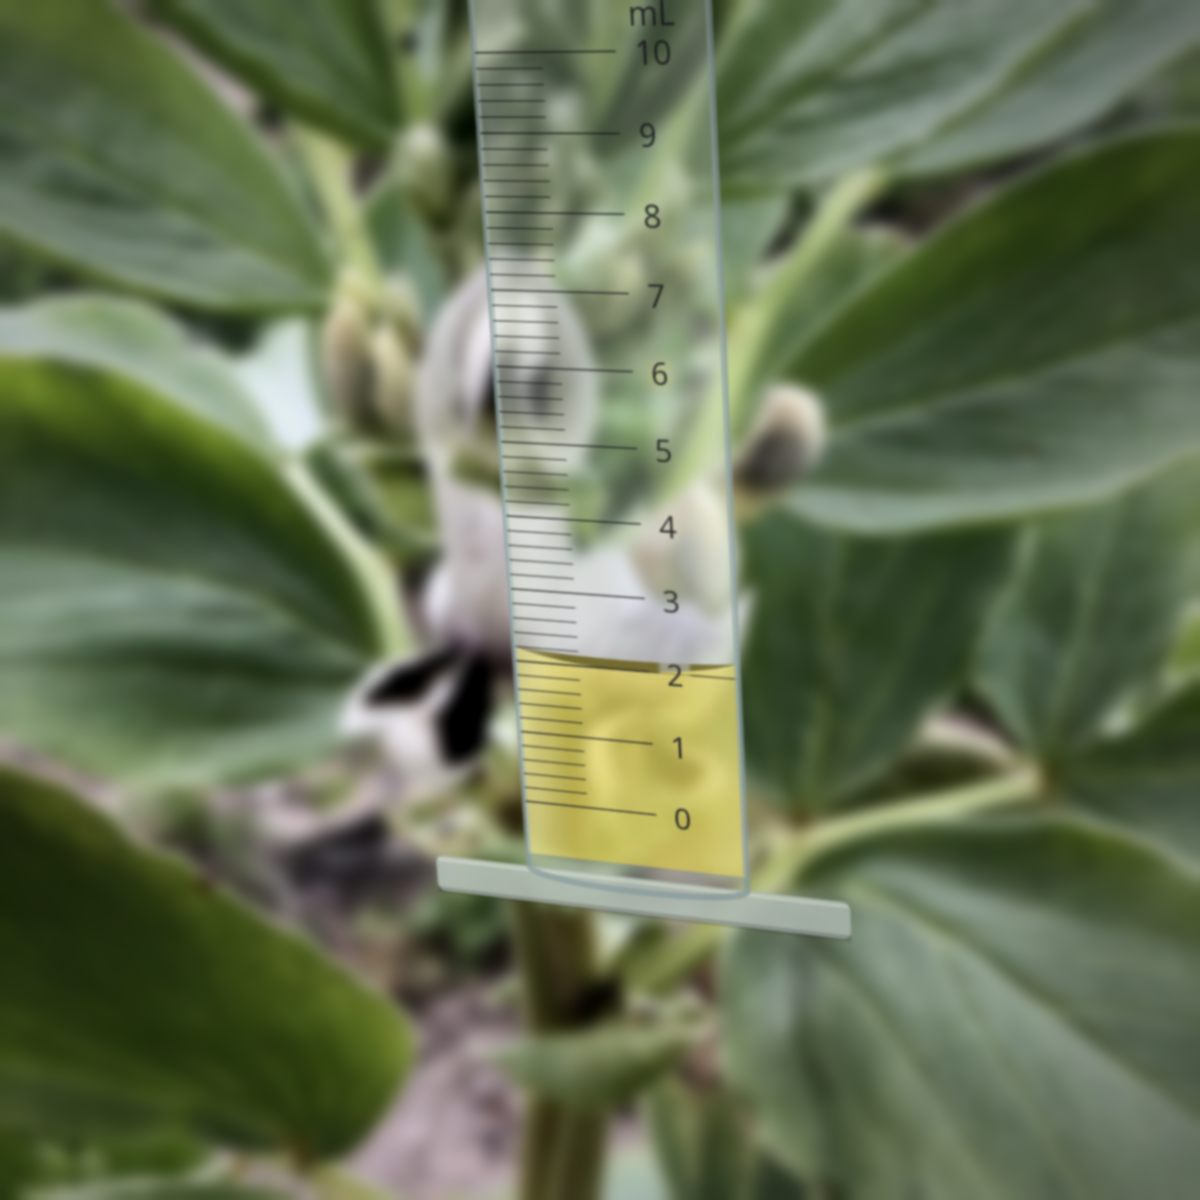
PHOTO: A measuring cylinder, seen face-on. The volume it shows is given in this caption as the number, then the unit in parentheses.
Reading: 2 (mL)
